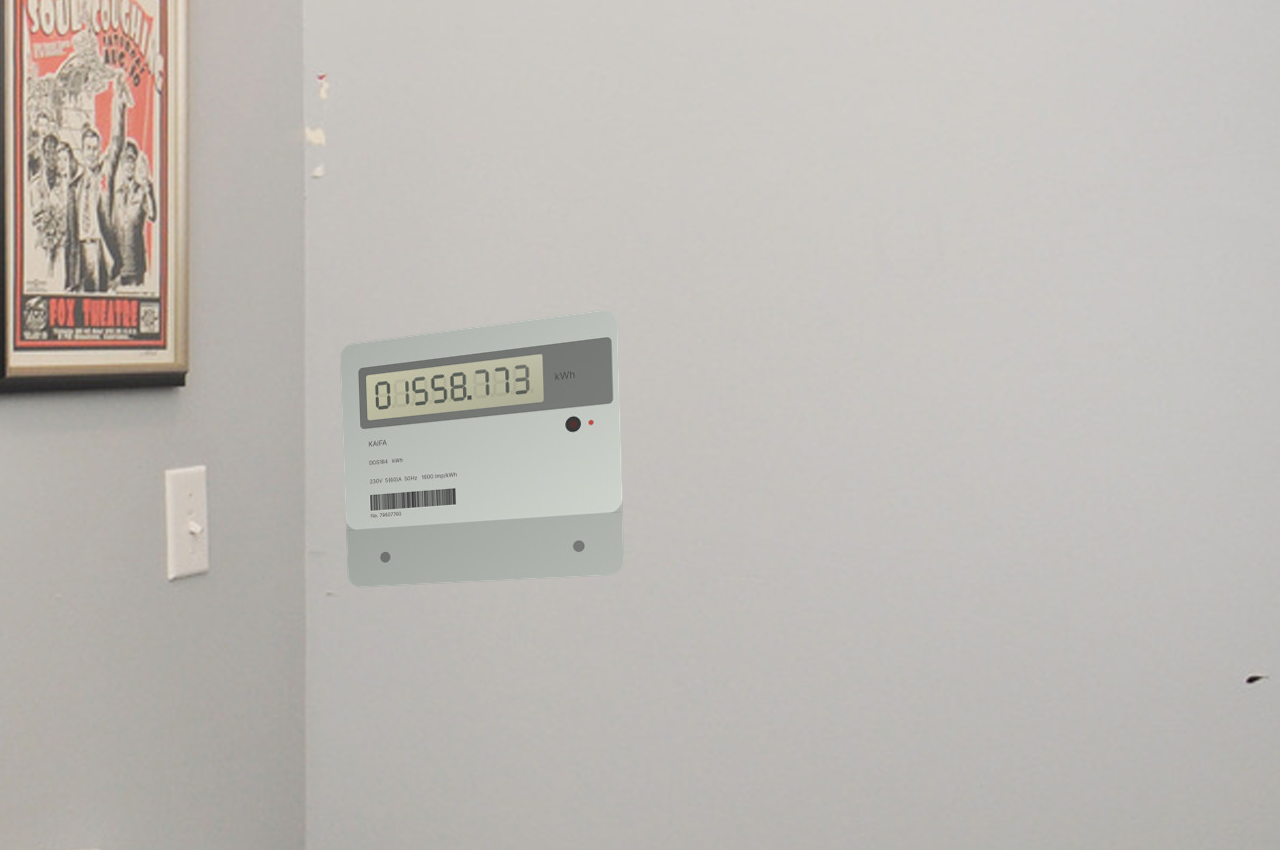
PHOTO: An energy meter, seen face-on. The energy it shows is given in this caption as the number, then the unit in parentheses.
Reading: 1558.773 (kWh)
